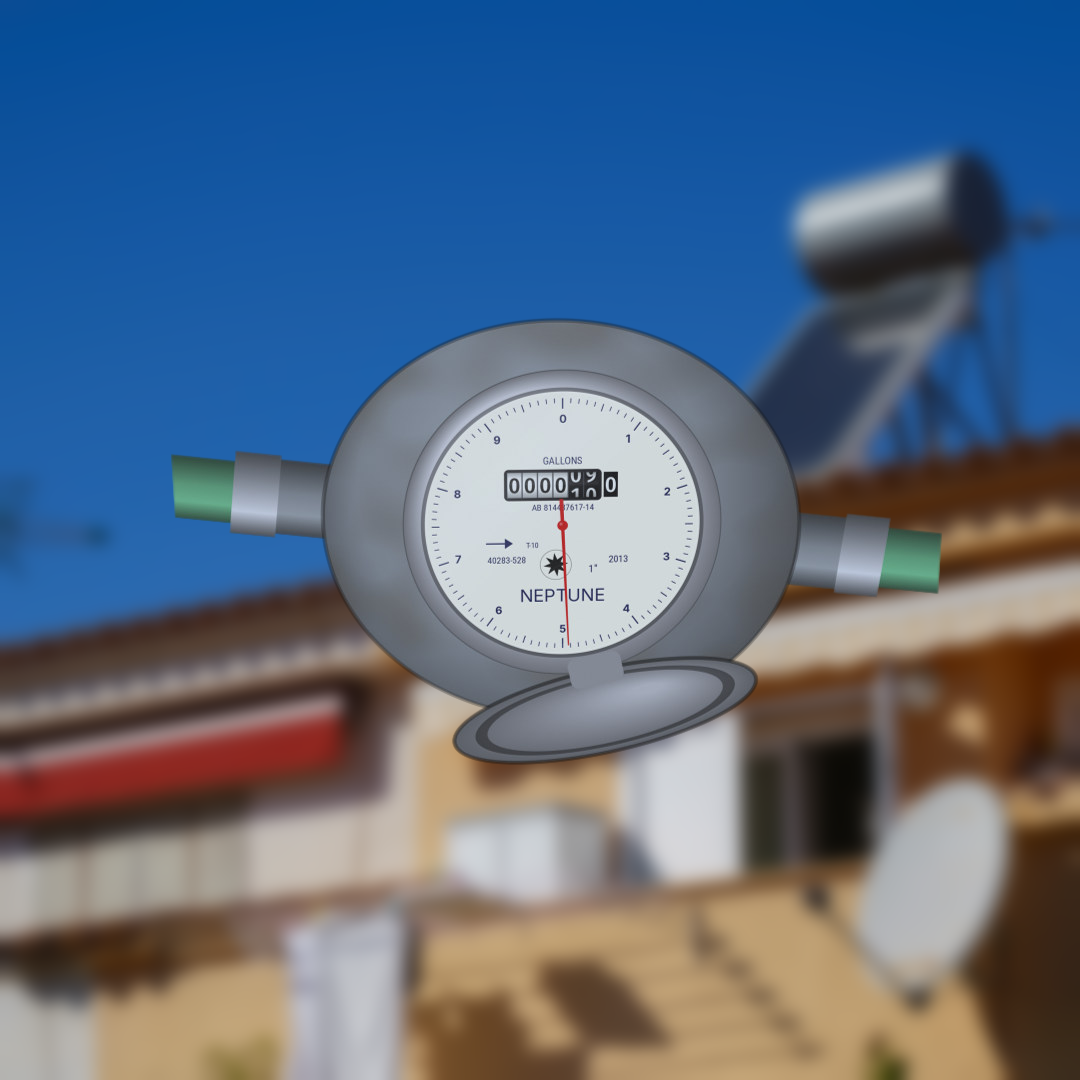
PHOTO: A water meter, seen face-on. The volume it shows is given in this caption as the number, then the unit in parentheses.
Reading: 94.9 (gal)
